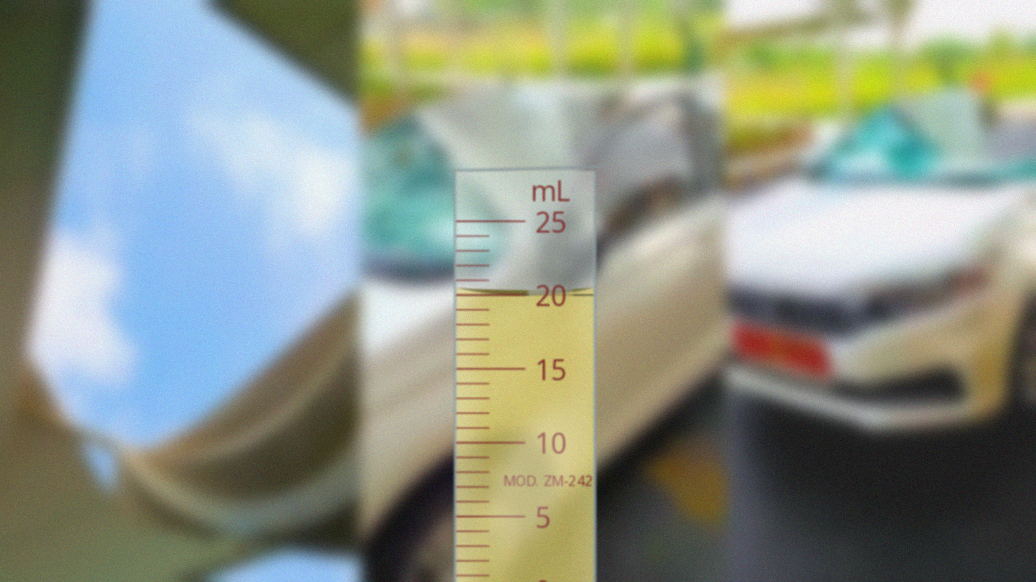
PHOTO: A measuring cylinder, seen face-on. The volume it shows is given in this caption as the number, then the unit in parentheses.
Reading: 20 (mL)
